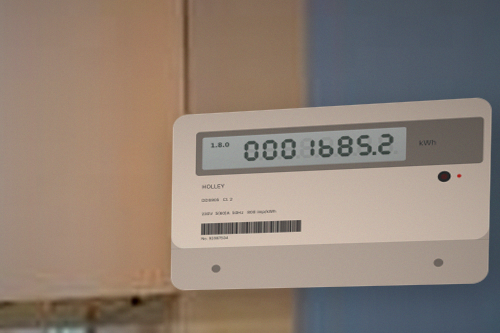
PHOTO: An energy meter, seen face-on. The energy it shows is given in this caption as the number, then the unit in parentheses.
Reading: 1685.2 (kWh)
